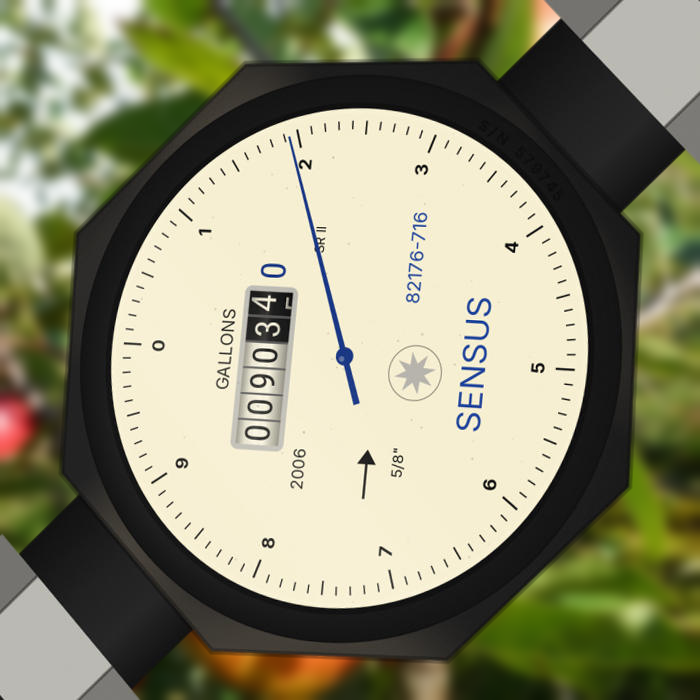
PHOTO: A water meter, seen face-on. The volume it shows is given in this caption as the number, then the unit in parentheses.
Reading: 90341.9 (gal)
